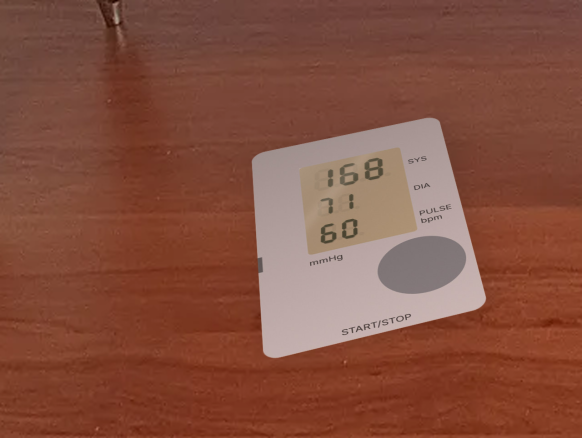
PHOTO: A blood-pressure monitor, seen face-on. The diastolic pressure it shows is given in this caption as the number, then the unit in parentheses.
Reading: 71 (mmHg)
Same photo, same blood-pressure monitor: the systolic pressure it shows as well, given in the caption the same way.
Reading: 168 (mmHg)
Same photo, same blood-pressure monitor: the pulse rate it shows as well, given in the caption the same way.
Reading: 60 (bpm)
